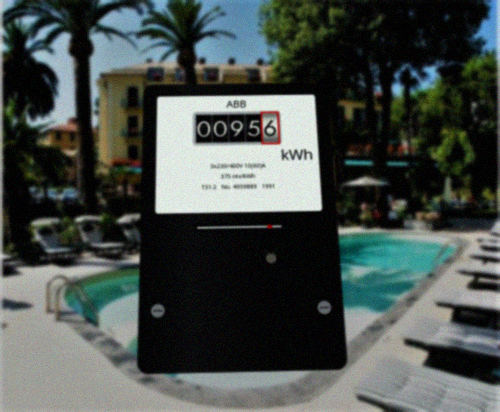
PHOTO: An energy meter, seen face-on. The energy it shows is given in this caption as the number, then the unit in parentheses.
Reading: 95.6 (kWh)
